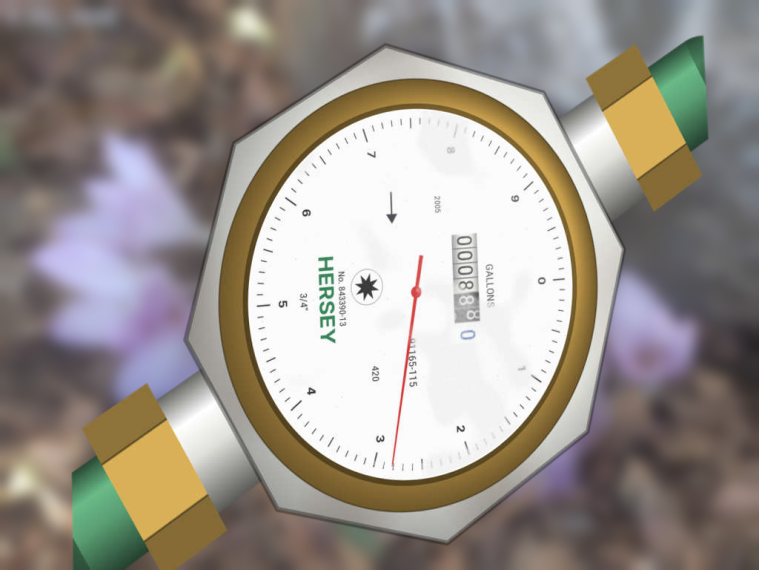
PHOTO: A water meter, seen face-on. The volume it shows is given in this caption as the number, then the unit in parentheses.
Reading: 8882.8 (gal)
